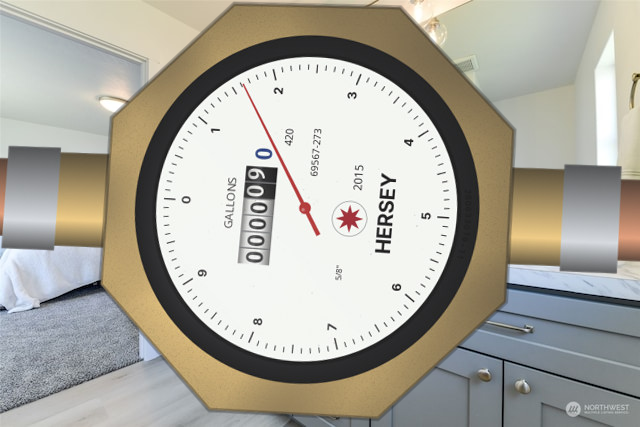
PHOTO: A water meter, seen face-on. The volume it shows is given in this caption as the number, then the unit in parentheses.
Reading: 91.6 (gal)
